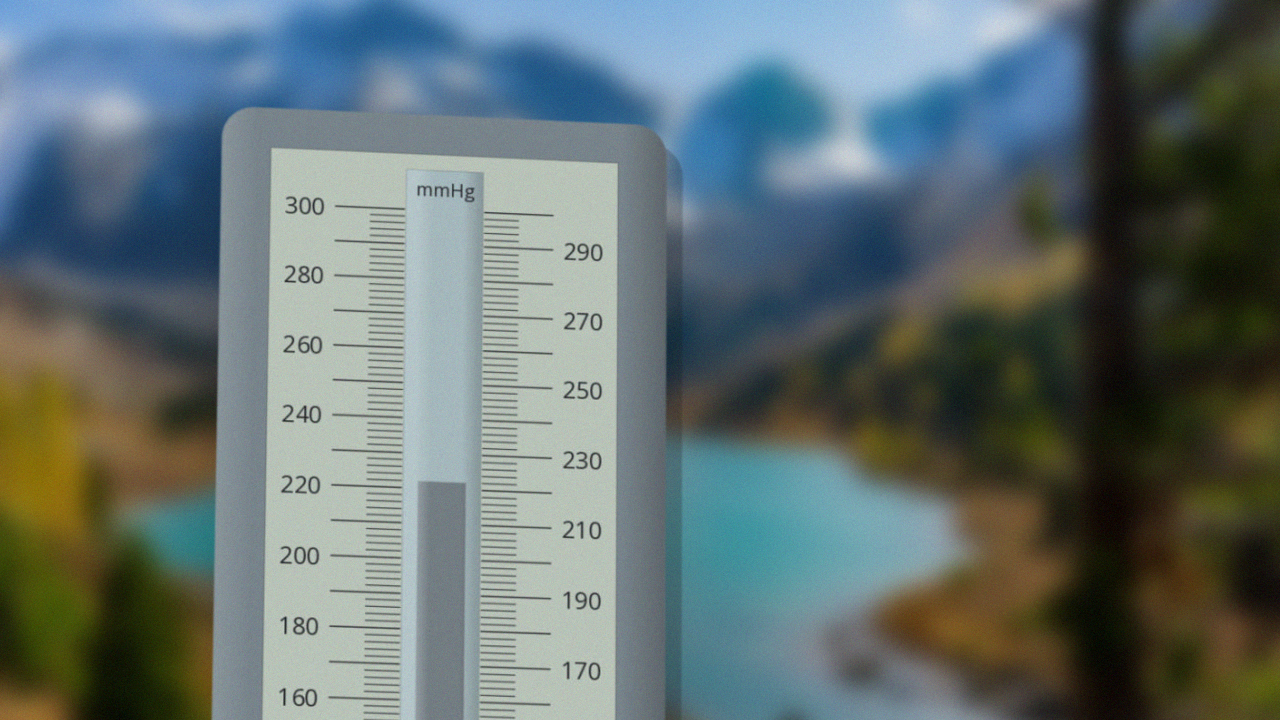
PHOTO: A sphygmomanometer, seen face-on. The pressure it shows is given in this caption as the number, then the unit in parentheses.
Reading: 222 (mmHg)
